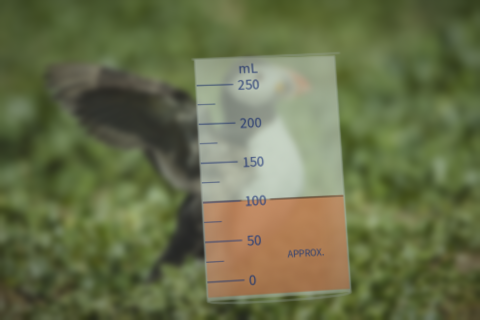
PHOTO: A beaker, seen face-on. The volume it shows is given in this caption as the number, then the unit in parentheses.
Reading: 100 (mL)
